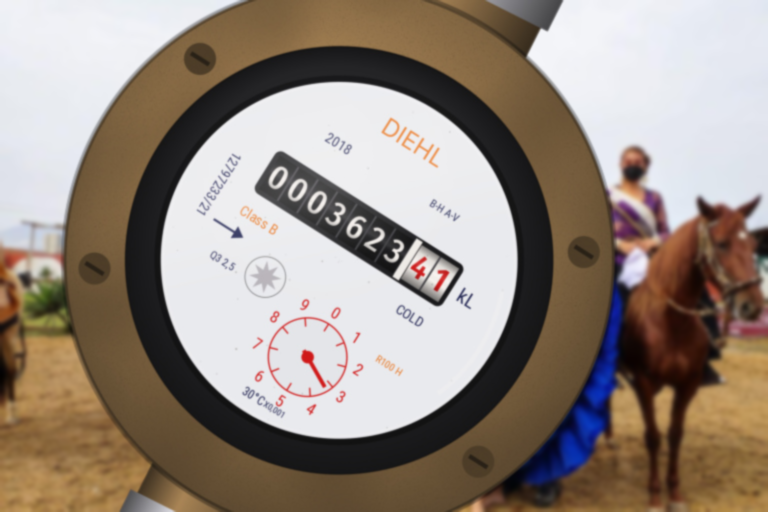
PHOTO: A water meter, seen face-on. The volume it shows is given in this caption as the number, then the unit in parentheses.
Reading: 3623.413 (kL)
